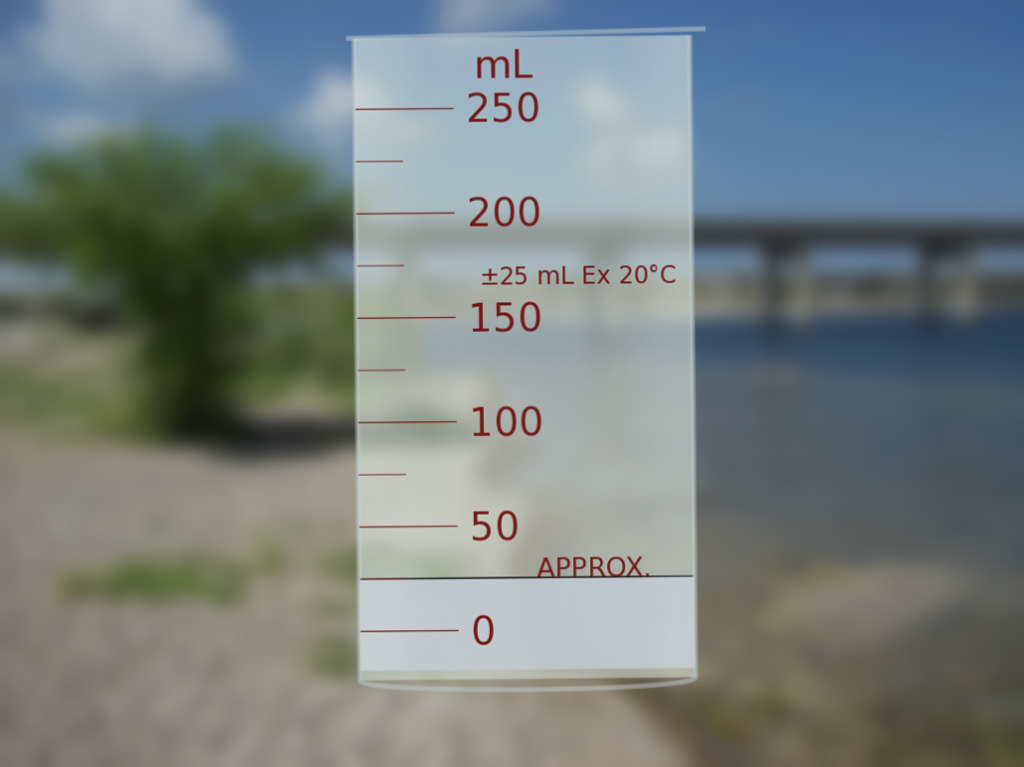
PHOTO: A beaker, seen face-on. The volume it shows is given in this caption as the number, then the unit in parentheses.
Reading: 25 (mL)
